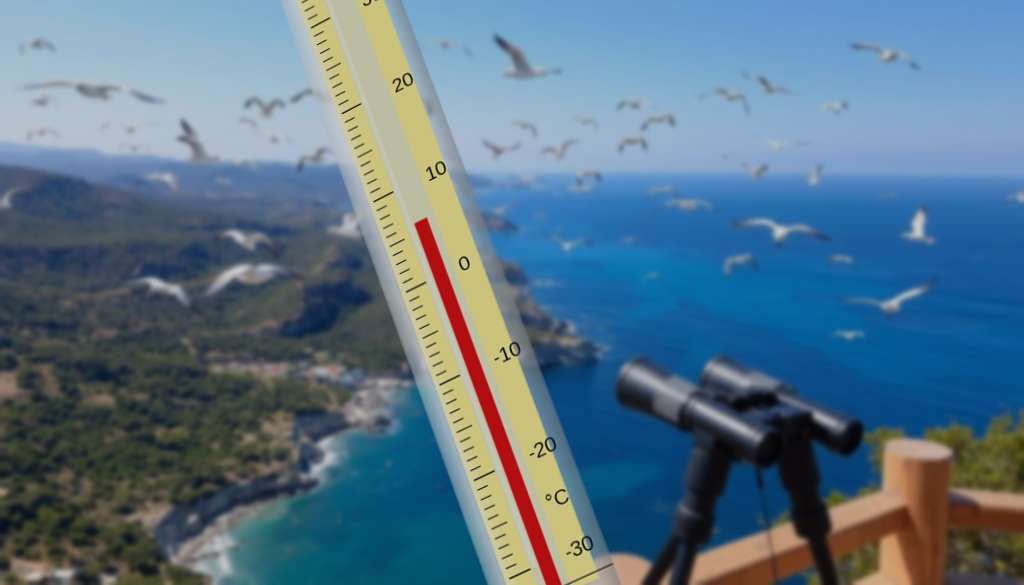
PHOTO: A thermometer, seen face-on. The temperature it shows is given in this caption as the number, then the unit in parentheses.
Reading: 6 (°C)
